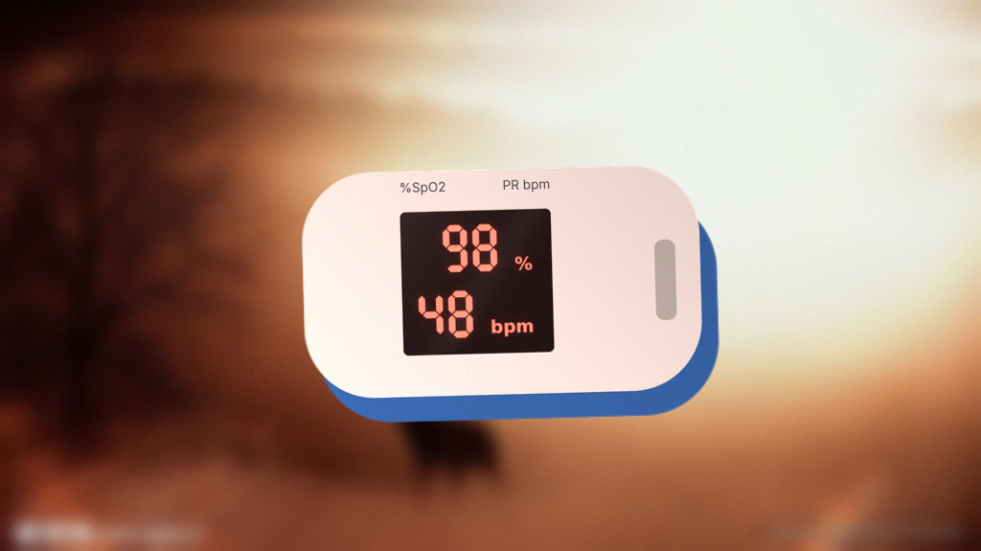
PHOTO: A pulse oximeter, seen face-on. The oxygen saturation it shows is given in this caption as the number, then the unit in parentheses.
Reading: 98 (%)
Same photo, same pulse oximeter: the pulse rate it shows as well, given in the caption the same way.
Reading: 48 (bpm)
